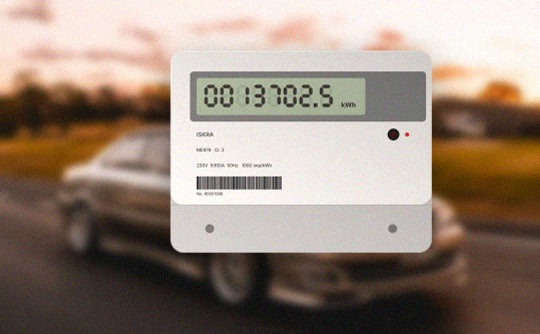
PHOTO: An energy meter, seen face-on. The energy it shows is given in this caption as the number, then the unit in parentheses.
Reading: 13702.5 (kWh)
